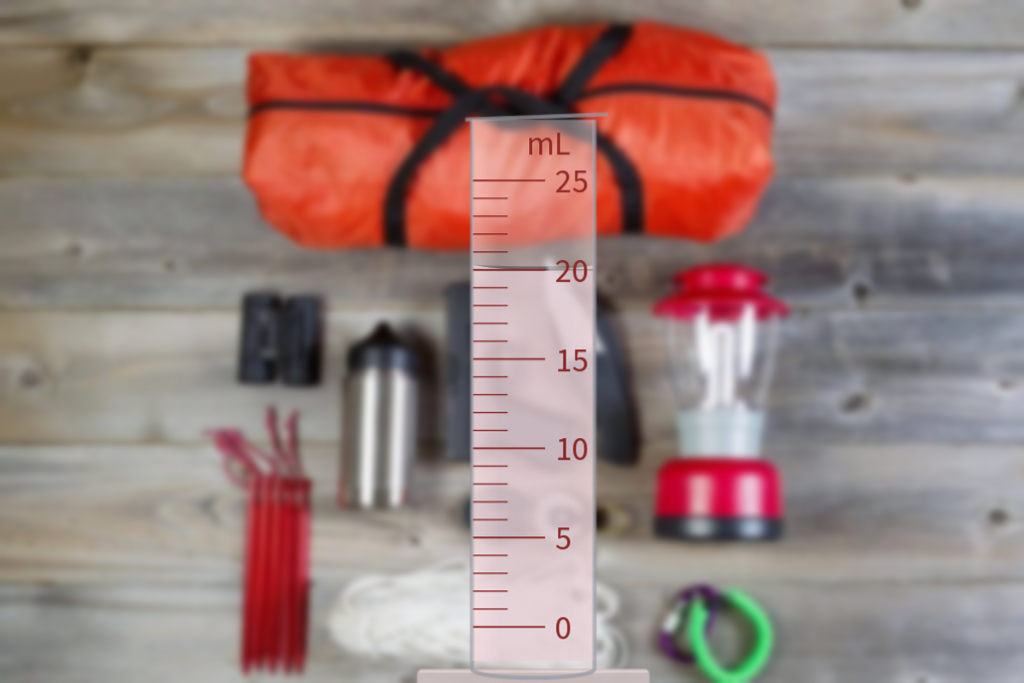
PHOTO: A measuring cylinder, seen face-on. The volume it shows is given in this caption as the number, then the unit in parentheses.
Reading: 20 (mL)
